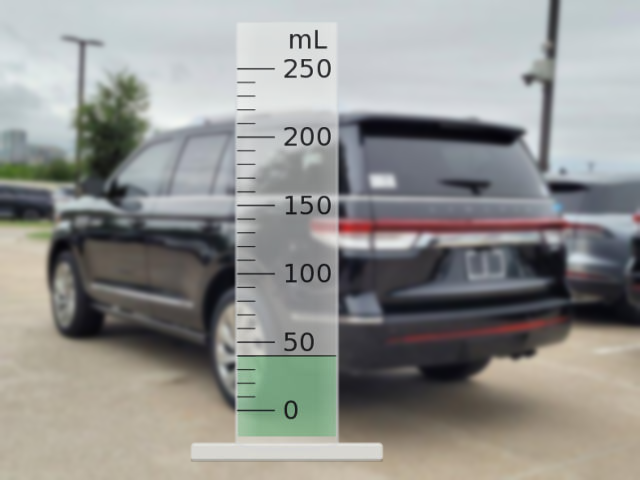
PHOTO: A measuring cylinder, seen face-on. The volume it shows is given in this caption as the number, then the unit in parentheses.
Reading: 40 (mL)
